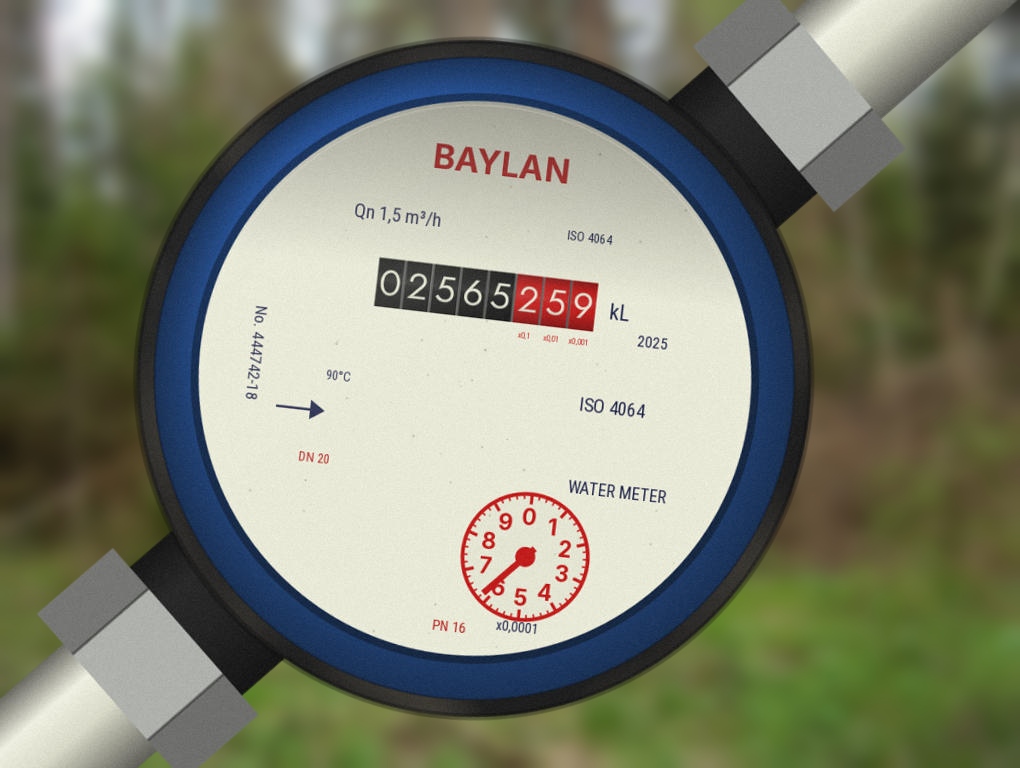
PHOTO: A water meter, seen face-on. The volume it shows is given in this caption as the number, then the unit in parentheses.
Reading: 2565.2596 (kL)
